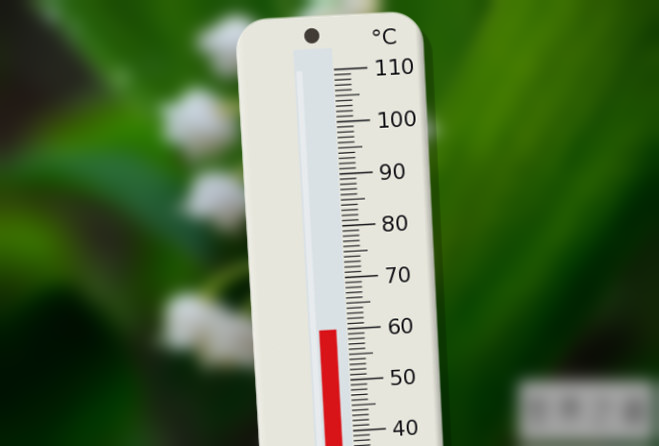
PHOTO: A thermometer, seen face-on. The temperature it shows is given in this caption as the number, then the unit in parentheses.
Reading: 60 (°C)
